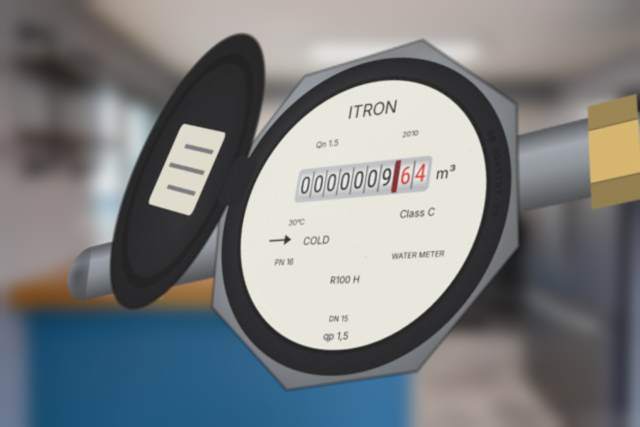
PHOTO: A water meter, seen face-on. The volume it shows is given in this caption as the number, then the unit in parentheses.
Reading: 9.64 (m³)
